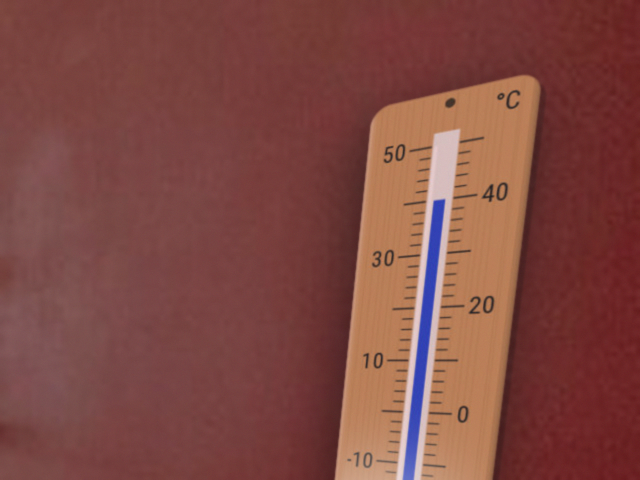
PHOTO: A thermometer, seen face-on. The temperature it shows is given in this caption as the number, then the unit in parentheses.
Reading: 40 (°C)
